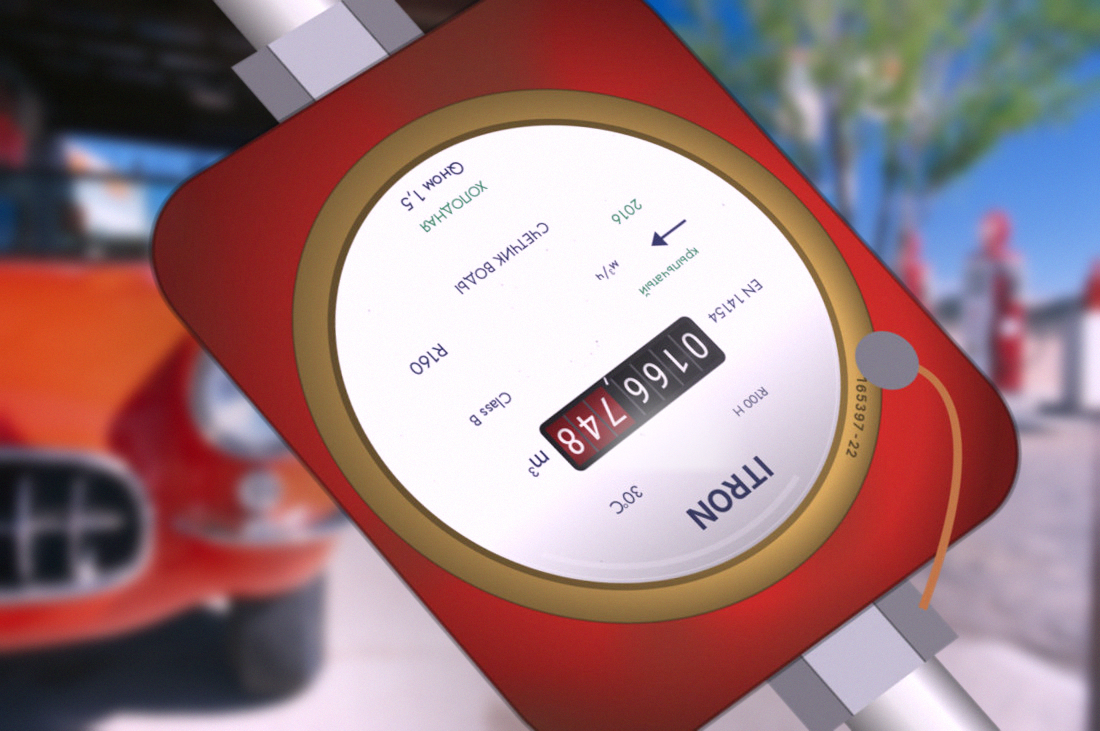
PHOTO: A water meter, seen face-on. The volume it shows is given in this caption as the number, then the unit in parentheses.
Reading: 166.748 (m³)
